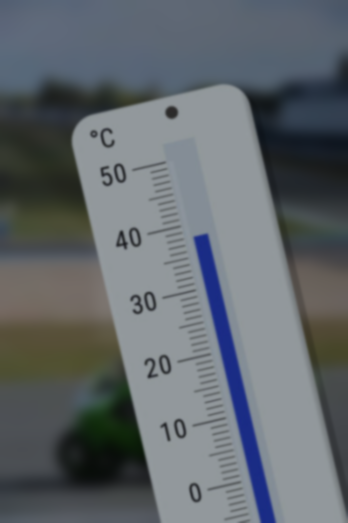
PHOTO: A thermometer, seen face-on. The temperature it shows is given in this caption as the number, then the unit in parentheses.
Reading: 38 (°C)
